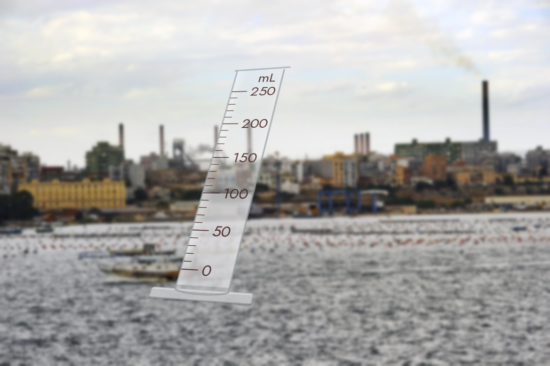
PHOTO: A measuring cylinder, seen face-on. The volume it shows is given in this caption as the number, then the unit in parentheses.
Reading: 100 (mL)
